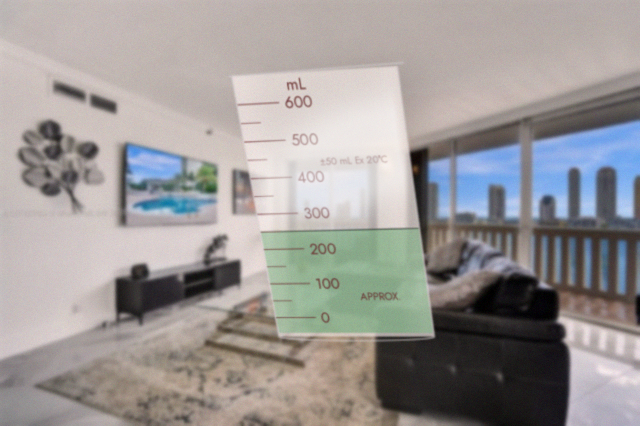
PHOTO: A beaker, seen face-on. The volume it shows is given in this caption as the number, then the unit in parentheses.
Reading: 250 (mL)
